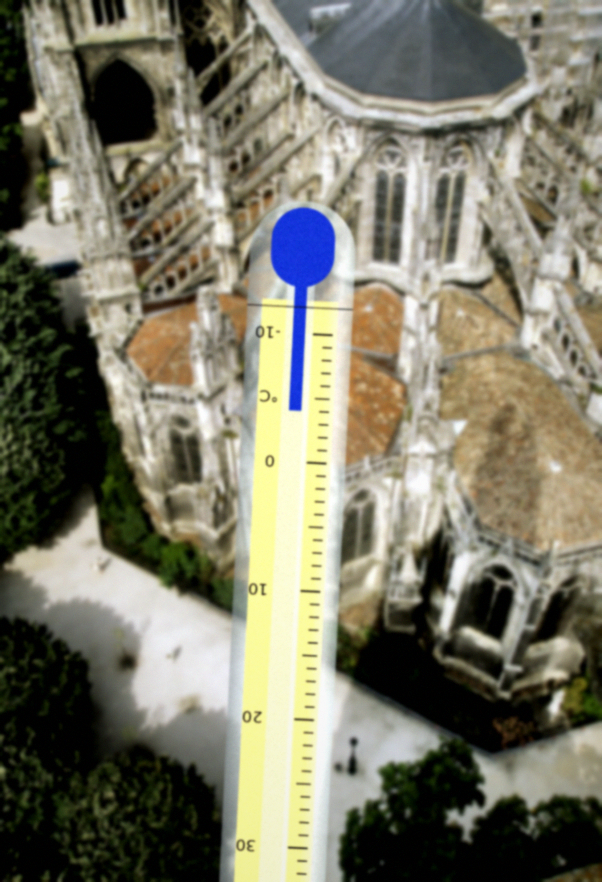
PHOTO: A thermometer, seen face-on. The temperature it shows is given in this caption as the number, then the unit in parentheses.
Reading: -4 (°C)
